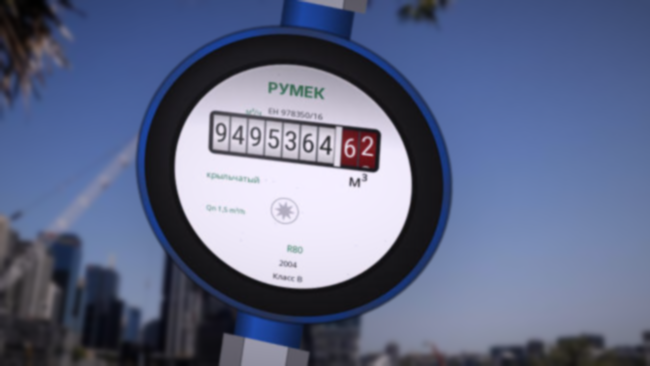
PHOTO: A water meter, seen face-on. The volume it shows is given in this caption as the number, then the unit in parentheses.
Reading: 9495364.62 (m³)
